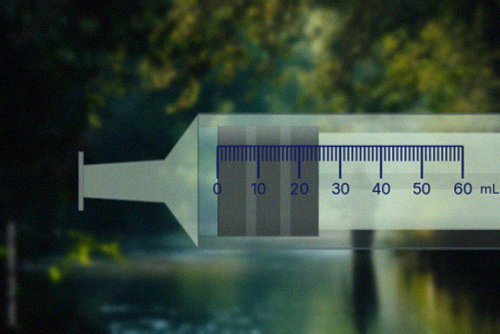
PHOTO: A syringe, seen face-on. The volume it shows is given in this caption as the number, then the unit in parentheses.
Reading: 0 (mL)
